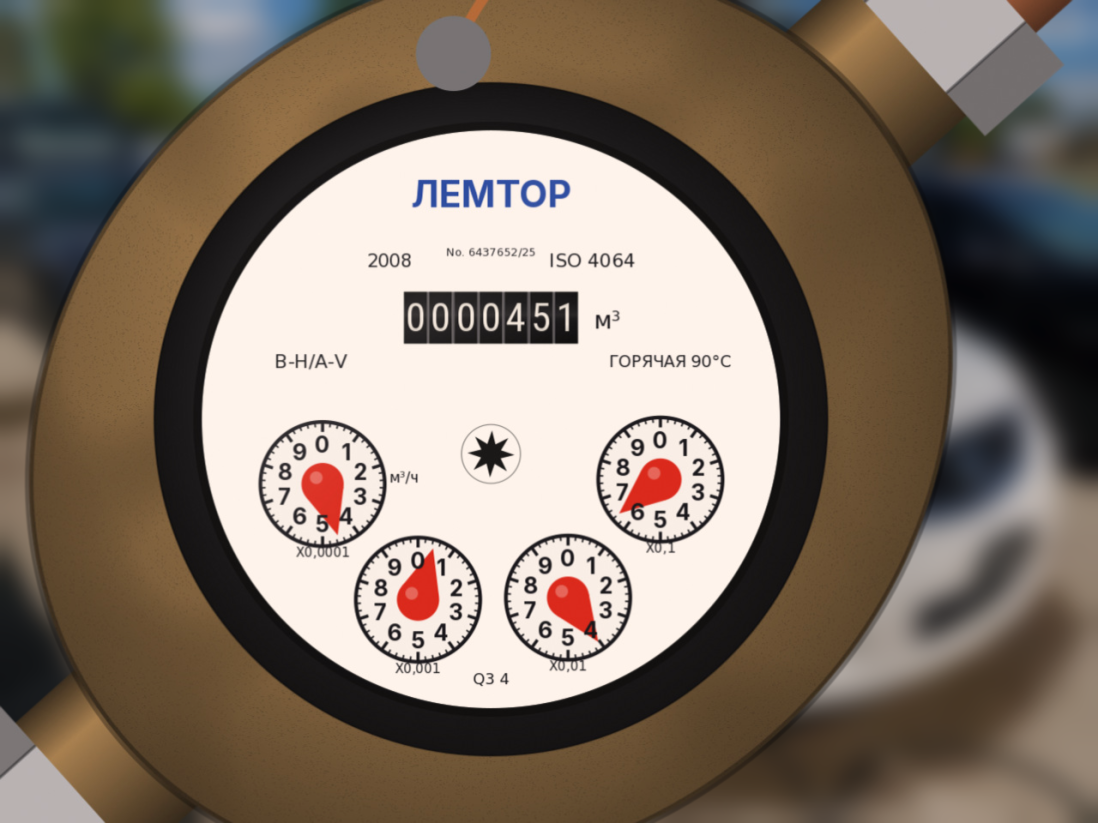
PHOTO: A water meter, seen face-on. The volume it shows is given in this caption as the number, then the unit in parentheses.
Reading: 451.6404 (m³)
